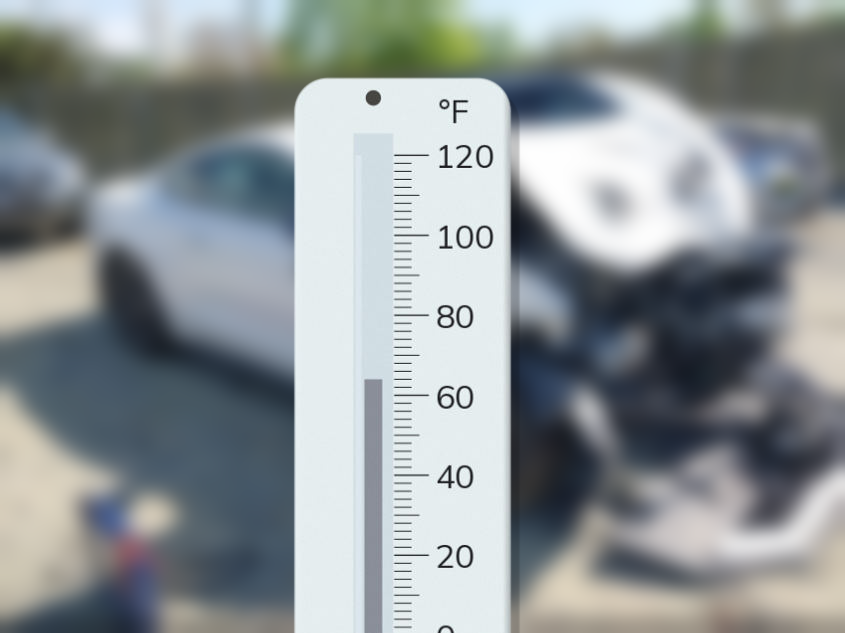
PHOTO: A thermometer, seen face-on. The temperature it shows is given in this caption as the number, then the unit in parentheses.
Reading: 64 (°F)
